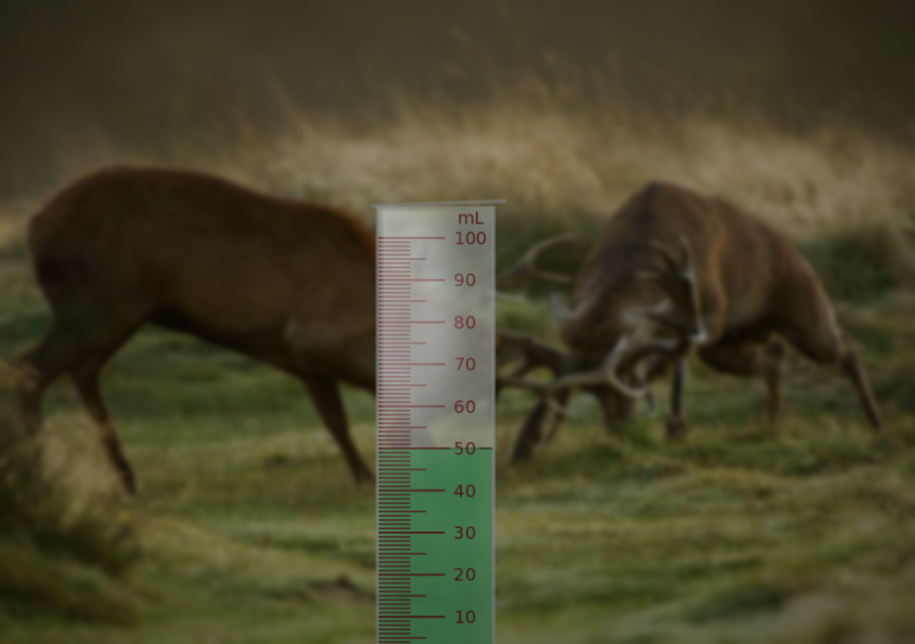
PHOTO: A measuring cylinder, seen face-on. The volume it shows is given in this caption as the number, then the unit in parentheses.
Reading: 50 (mL)
